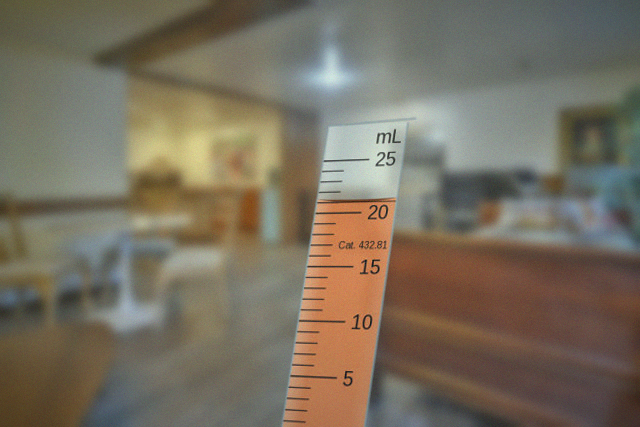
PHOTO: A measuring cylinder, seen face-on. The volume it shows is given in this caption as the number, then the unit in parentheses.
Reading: 21 (mL)
